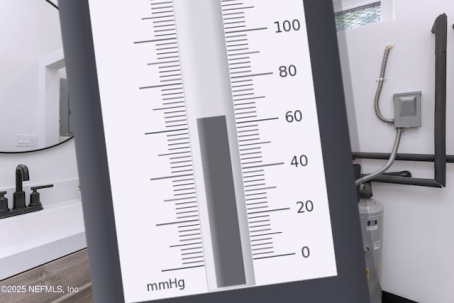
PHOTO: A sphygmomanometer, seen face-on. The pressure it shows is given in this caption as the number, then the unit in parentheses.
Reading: 64 (mmHg)
